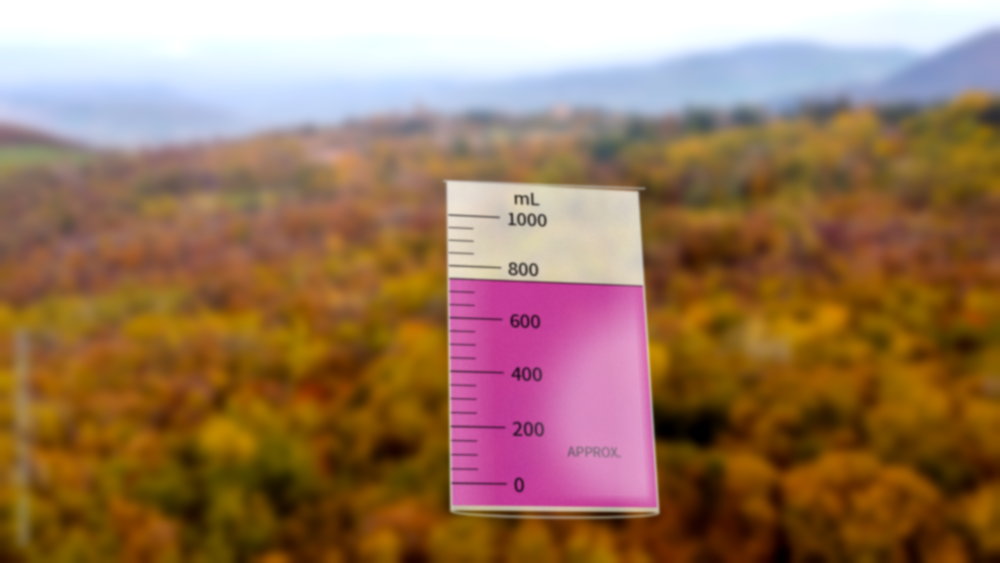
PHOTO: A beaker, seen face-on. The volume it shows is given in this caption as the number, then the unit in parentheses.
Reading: 750 (mL)
